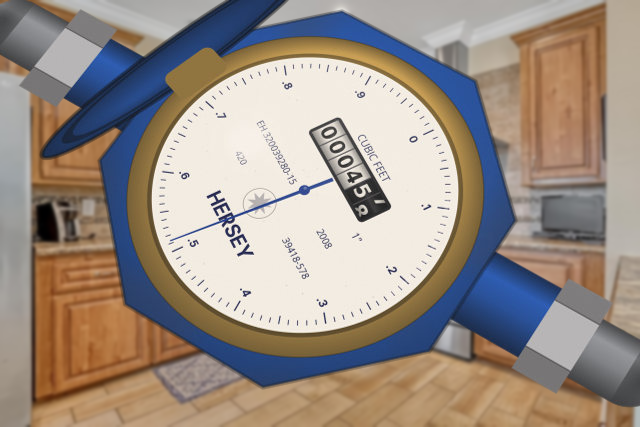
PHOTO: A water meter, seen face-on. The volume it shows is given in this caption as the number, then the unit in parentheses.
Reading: 457.51 (ft³)
